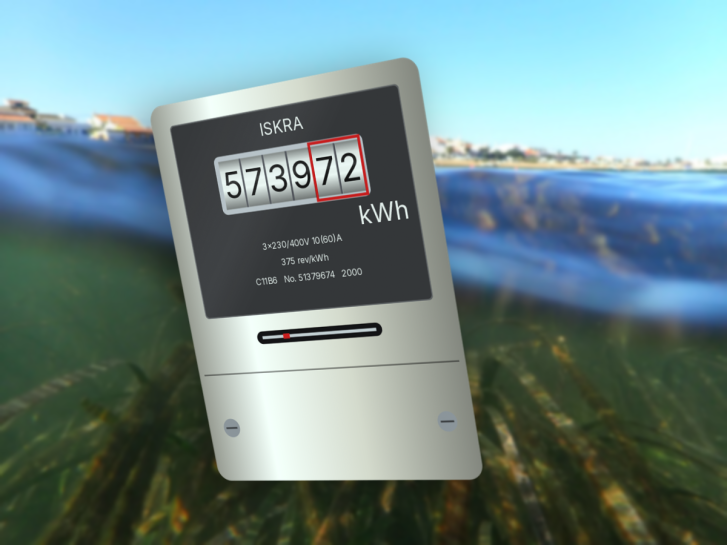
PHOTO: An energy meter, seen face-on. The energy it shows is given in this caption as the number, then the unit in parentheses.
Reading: 5739.72 (kWh)
